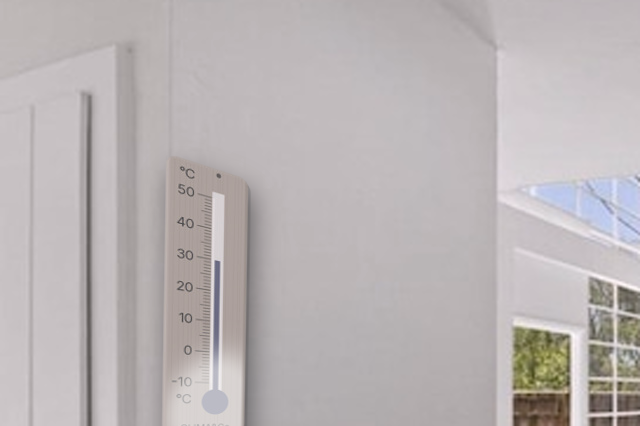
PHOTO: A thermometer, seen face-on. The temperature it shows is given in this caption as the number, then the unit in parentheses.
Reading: 30 (°C)
